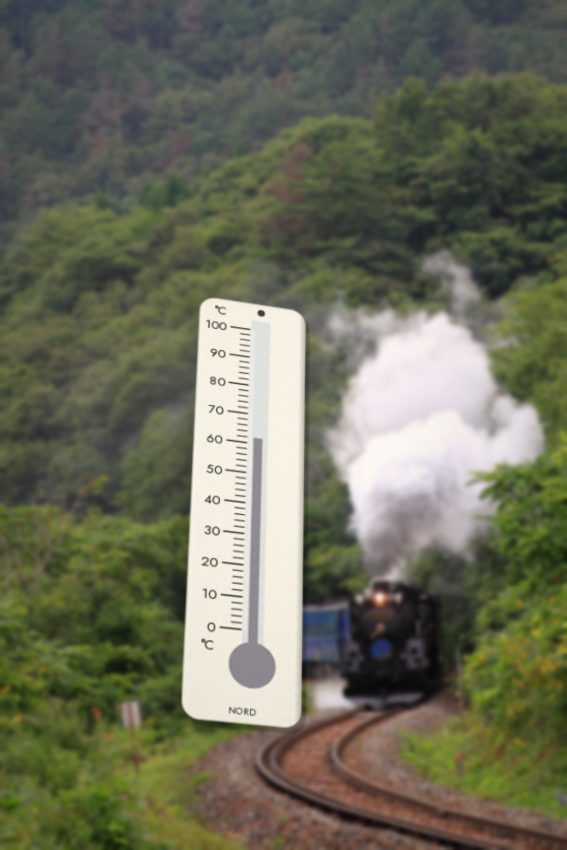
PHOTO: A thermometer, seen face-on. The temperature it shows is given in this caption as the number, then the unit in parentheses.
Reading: 62 (°C)
